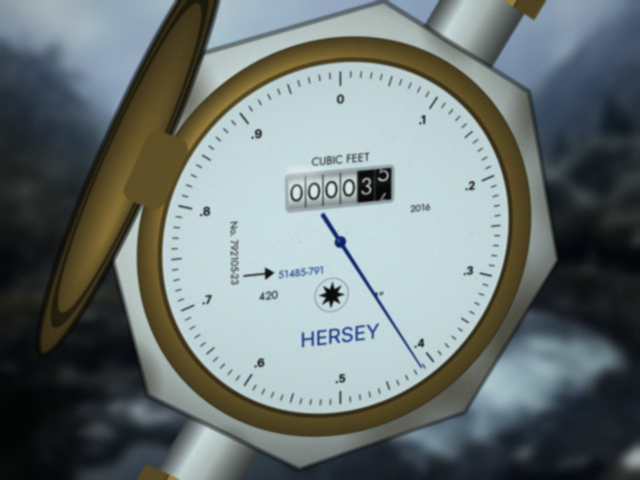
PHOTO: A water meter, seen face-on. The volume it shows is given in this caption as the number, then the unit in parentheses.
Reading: 35.41 (ft³)
